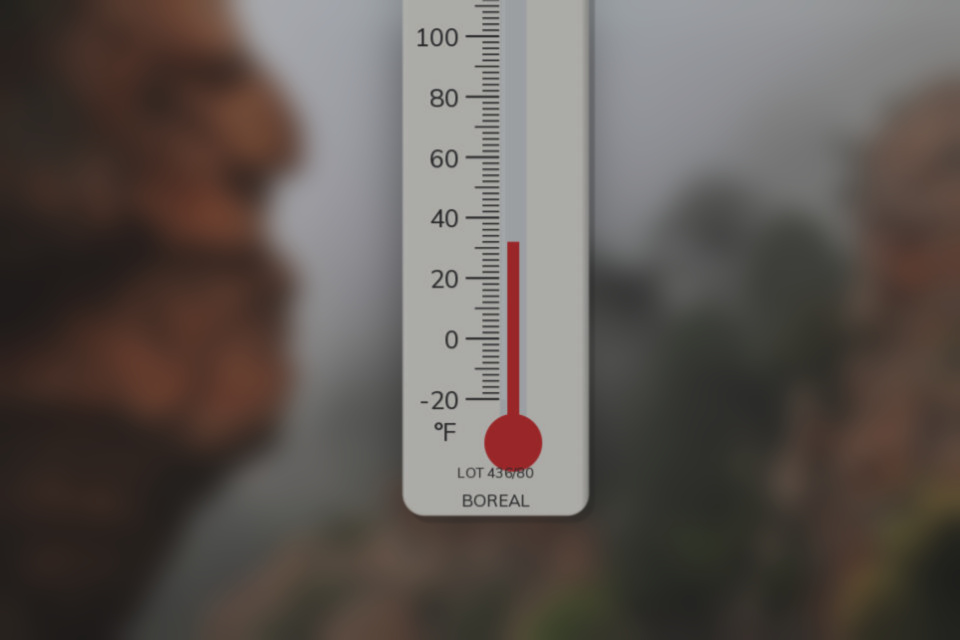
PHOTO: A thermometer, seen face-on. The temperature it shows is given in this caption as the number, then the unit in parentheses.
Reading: 32 (°F)
